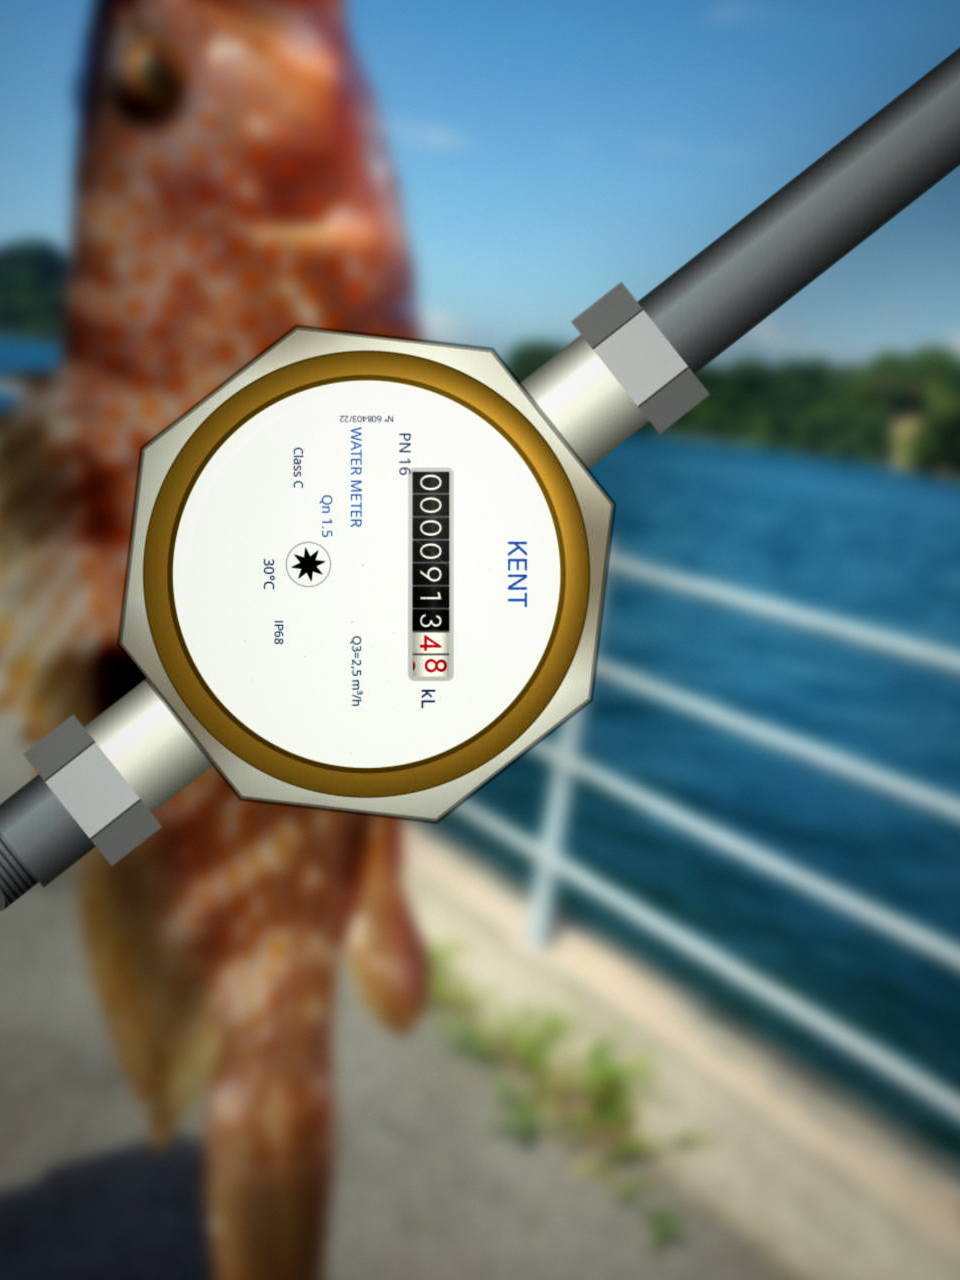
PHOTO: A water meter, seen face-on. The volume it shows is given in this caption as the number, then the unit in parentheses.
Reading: 913.48 (kL)
